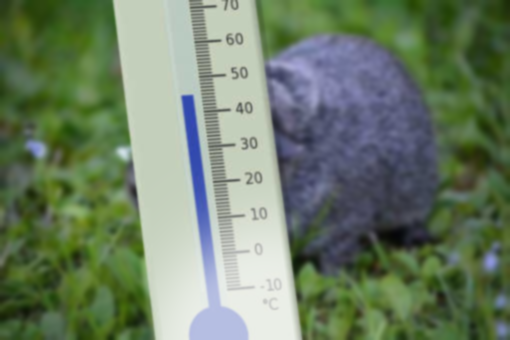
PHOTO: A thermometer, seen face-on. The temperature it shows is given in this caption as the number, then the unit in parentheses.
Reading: 45 (°C)
